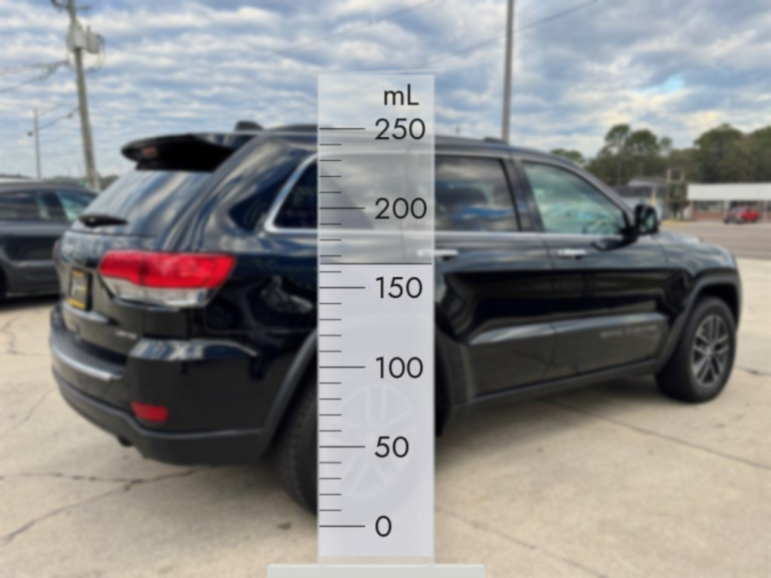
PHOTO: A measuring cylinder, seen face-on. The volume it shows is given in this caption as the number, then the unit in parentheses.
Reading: 165 (mL)
